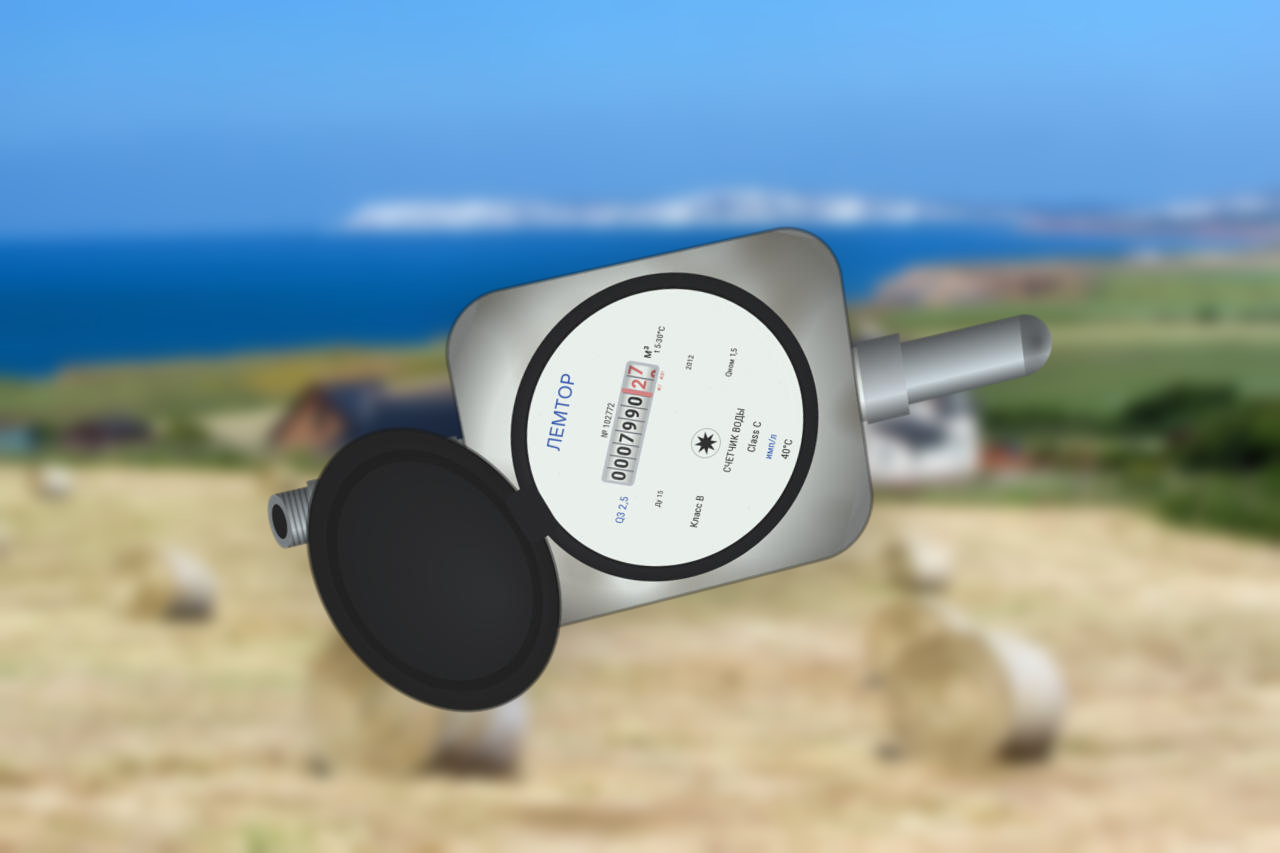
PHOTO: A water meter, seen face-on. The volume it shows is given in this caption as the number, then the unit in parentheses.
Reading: 7990.27 (m³)
